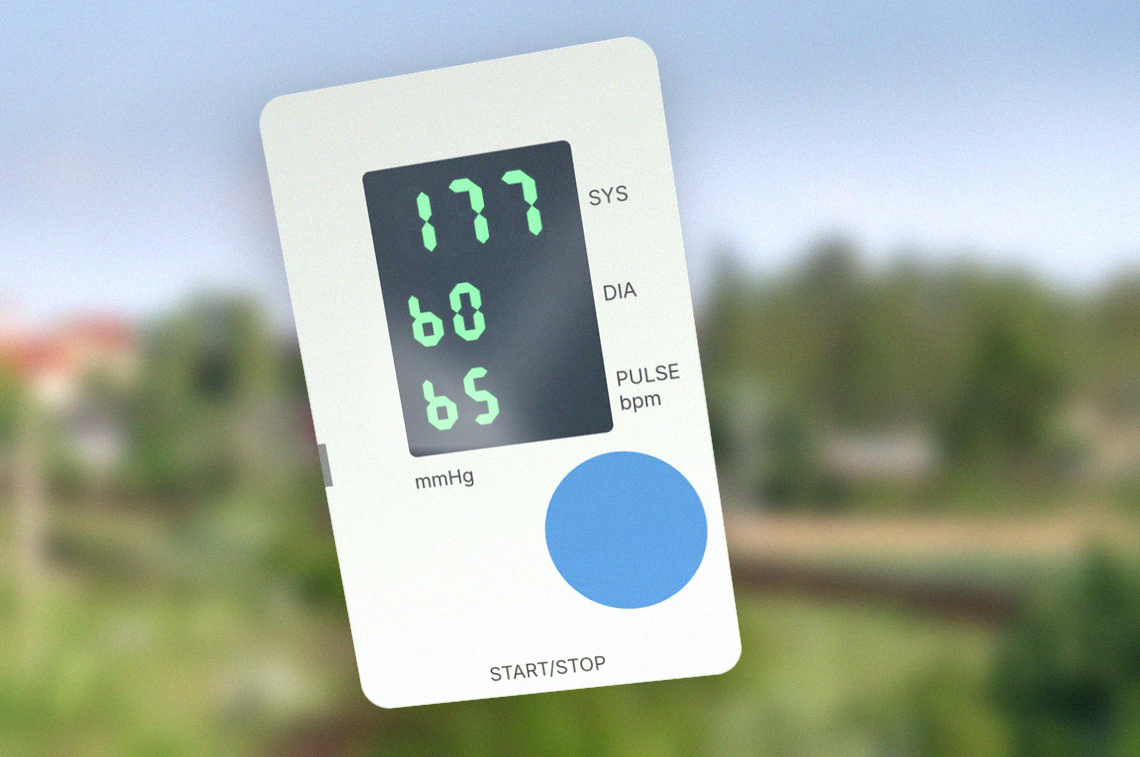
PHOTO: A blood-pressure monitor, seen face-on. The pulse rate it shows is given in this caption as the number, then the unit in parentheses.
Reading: 65 (bpm)
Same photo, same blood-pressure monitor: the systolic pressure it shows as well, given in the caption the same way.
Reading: 177 (mmHg)
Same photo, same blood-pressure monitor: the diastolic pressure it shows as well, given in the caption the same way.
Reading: 60 (mmHg)
